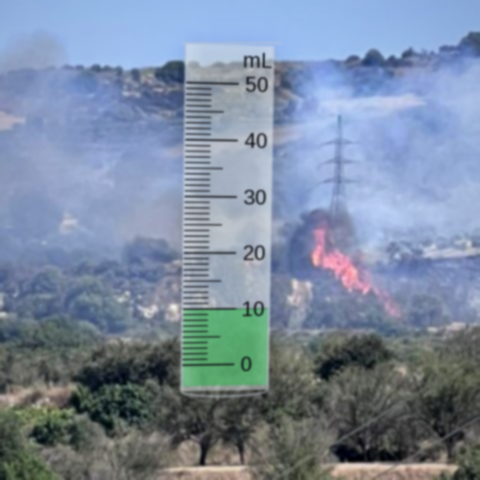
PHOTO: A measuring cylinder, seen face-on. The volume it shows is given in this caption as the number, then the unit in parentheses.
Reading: 10 (mL)
